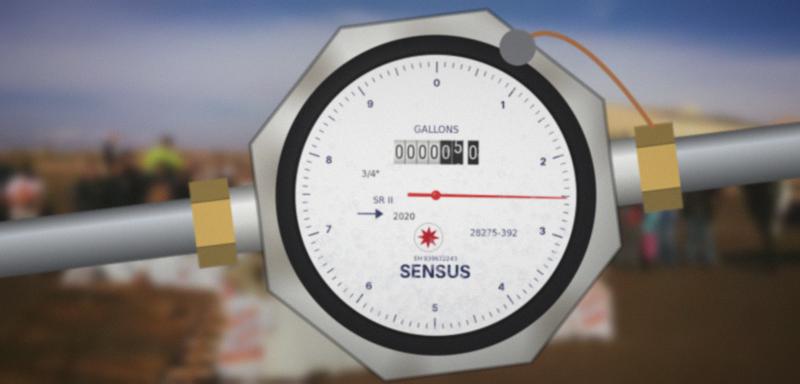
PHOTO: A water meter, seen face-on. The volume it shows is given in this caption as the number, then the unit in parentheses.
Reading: 52.5 (gal)
